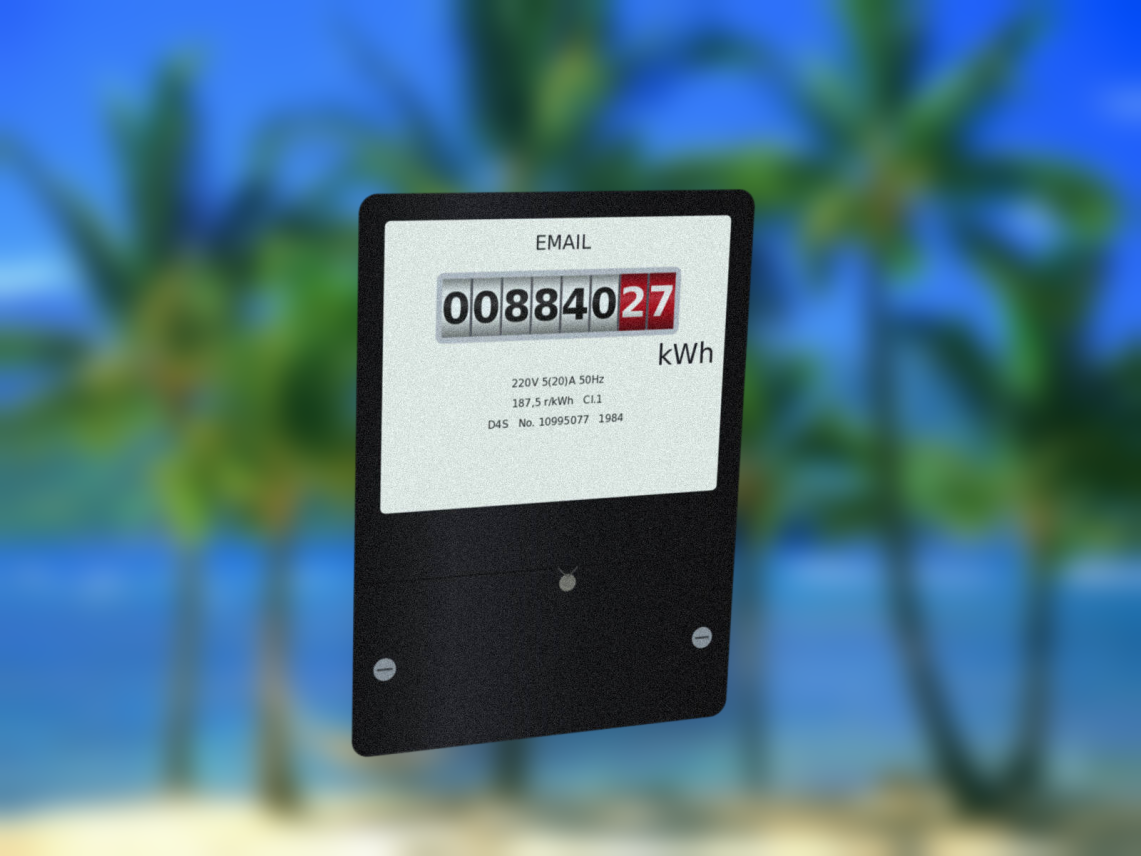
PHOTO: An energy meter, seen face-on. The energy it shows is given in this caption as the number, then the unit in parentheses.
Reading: 8840.27 (kWh)
